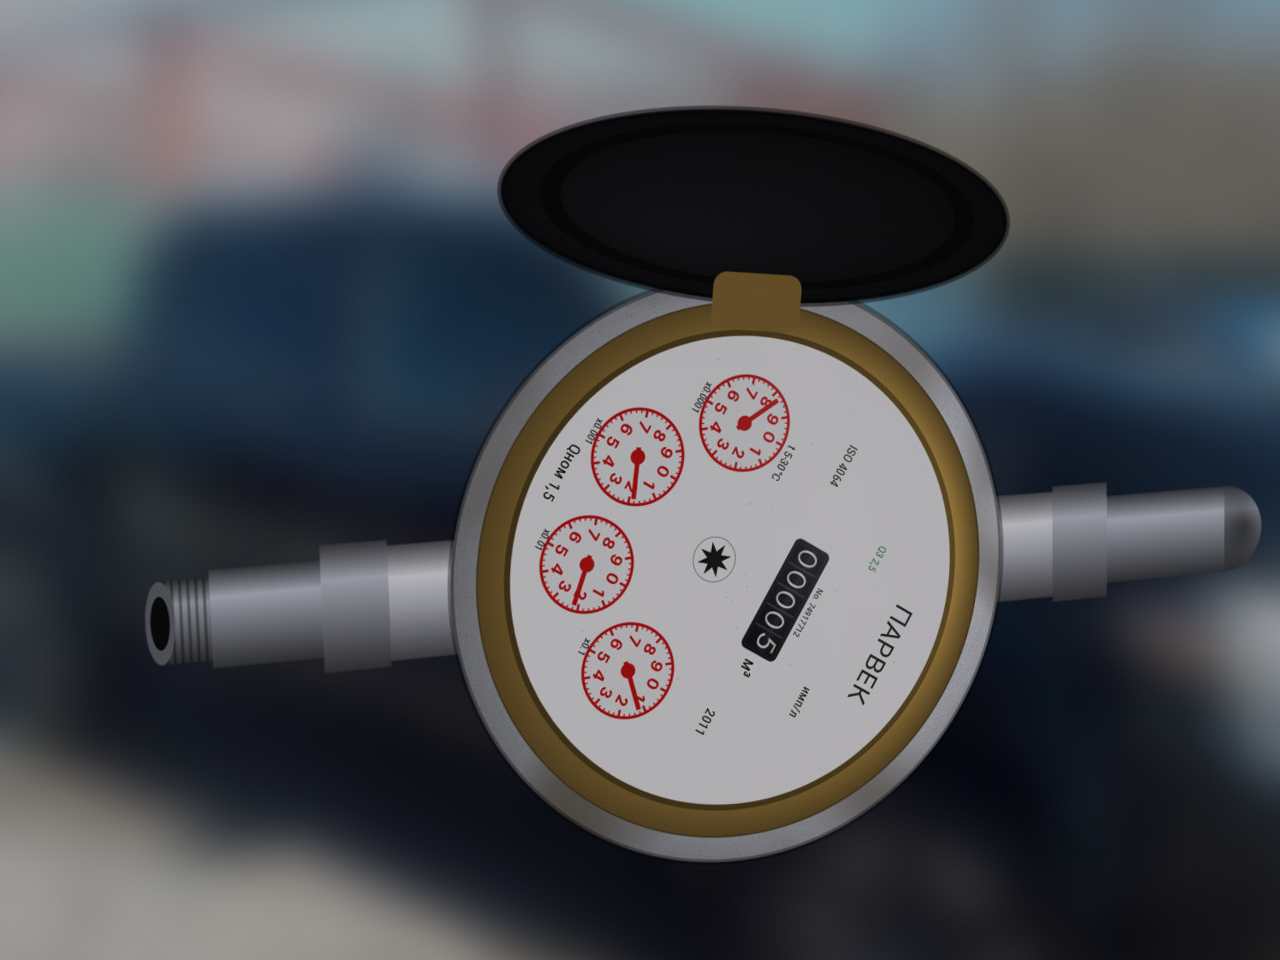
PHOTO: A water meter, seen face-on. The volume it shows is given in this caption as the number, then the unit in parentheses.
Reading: 5.1218 (m³)
